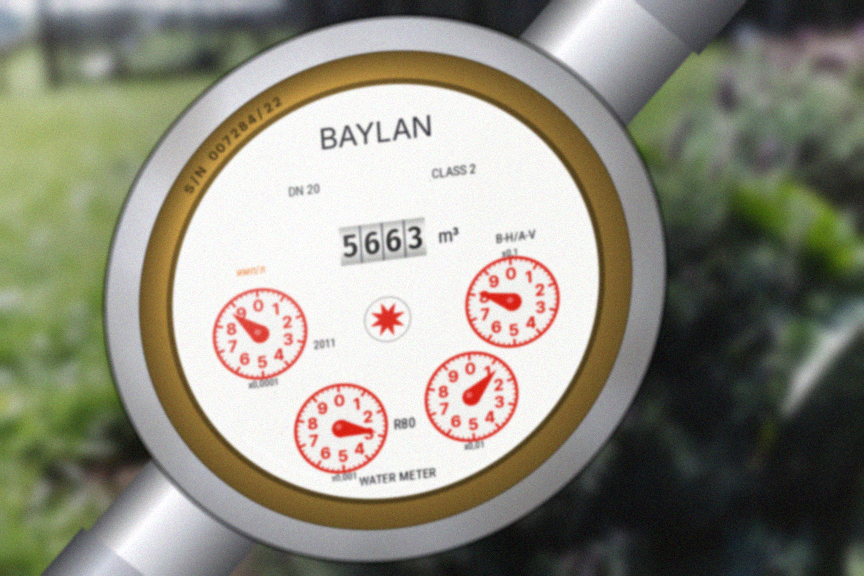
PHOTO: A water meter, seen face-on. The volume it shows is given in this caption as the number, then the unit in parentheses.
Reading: 5663.8128 (m³)
